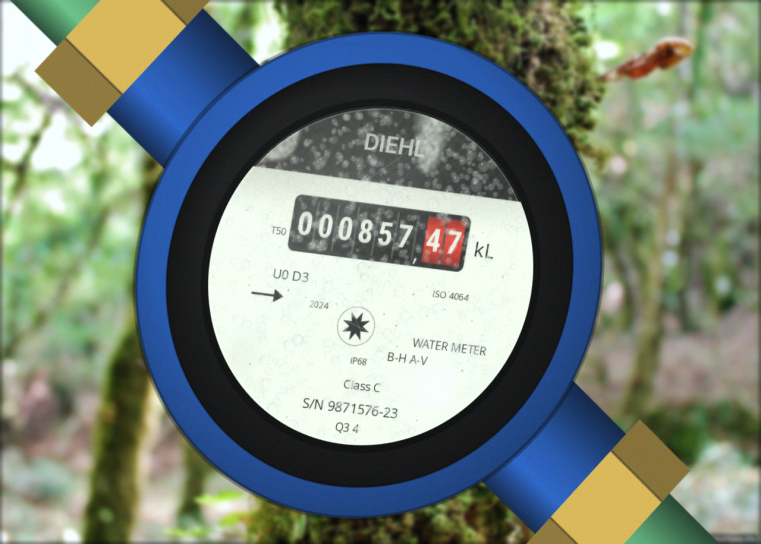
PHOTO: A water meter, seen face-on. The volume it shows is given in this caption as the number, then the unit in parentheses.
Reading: 857.47 (kL)
